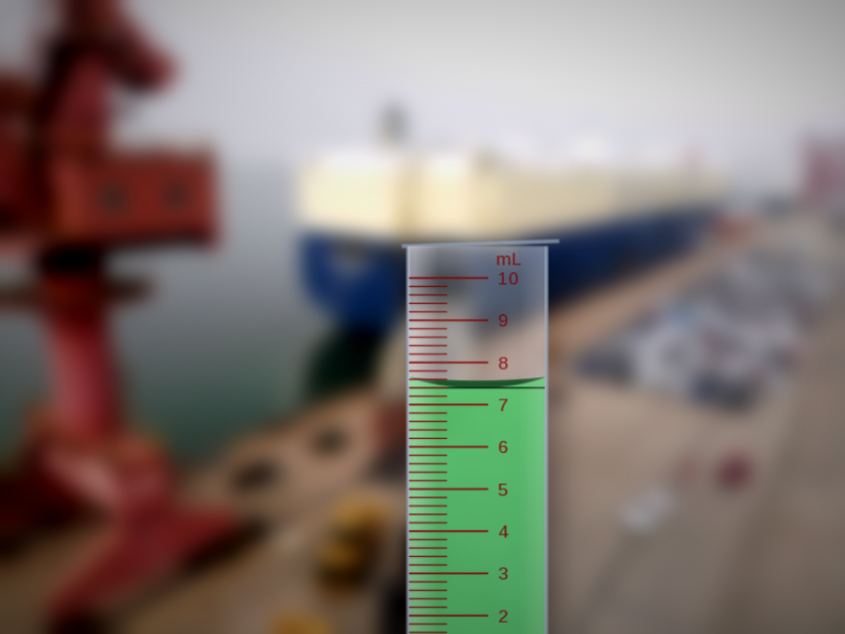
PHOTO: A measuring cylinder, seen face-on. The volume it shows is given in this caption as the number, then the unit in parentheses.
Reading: 7.4 (mL)
